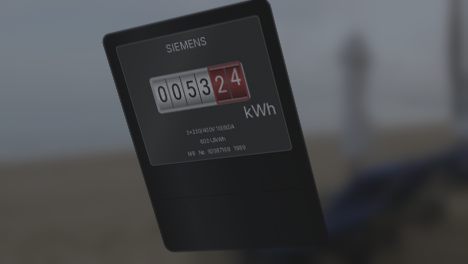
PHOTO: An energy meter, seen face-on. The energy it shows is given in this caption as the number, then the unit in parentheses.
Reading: 53.24 (kWh)
